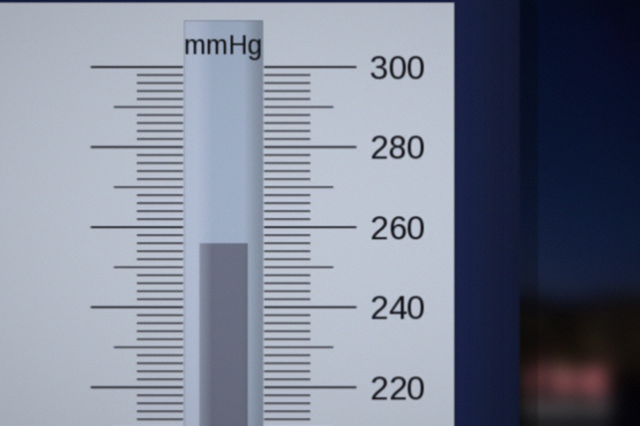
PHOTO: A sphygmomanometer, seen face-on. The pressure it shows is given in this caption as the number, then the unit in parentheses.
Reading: 256 (mmHg)
